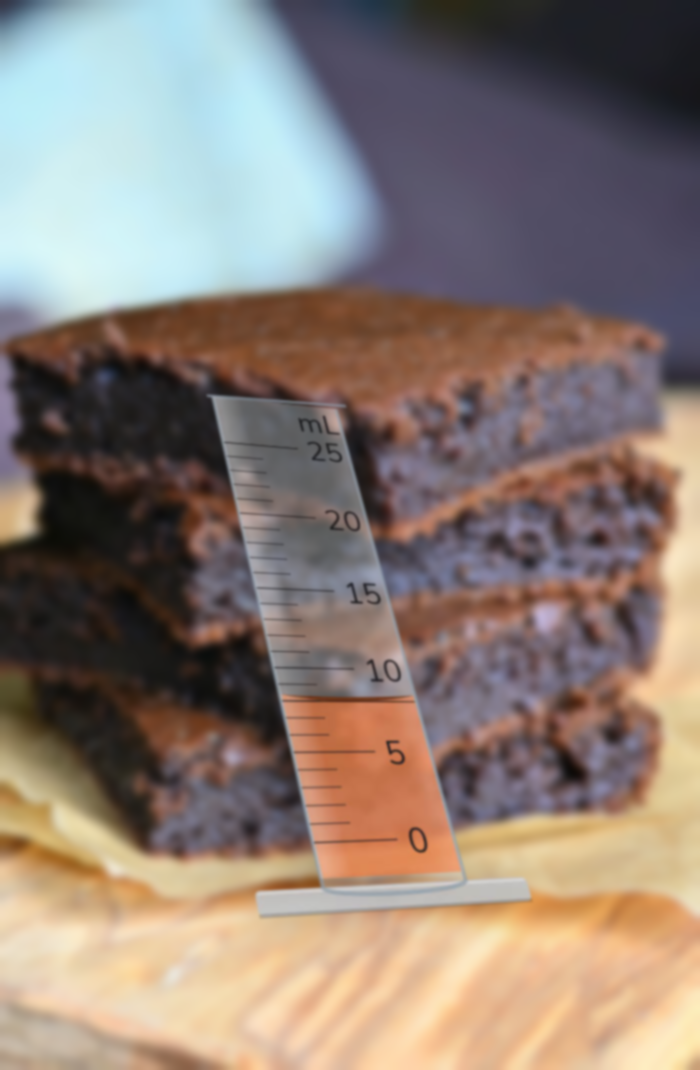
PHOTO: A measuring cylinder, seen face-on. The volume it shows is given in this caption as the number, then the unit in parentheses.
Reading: 8 (mL)
